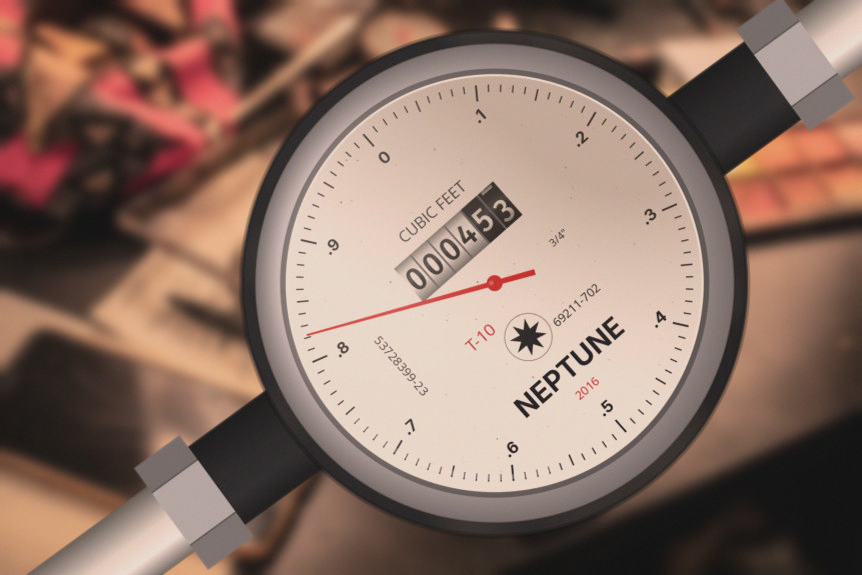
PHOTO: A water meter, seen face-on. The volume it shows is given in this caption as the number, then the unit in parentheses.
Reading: 452.82 (ft³)
